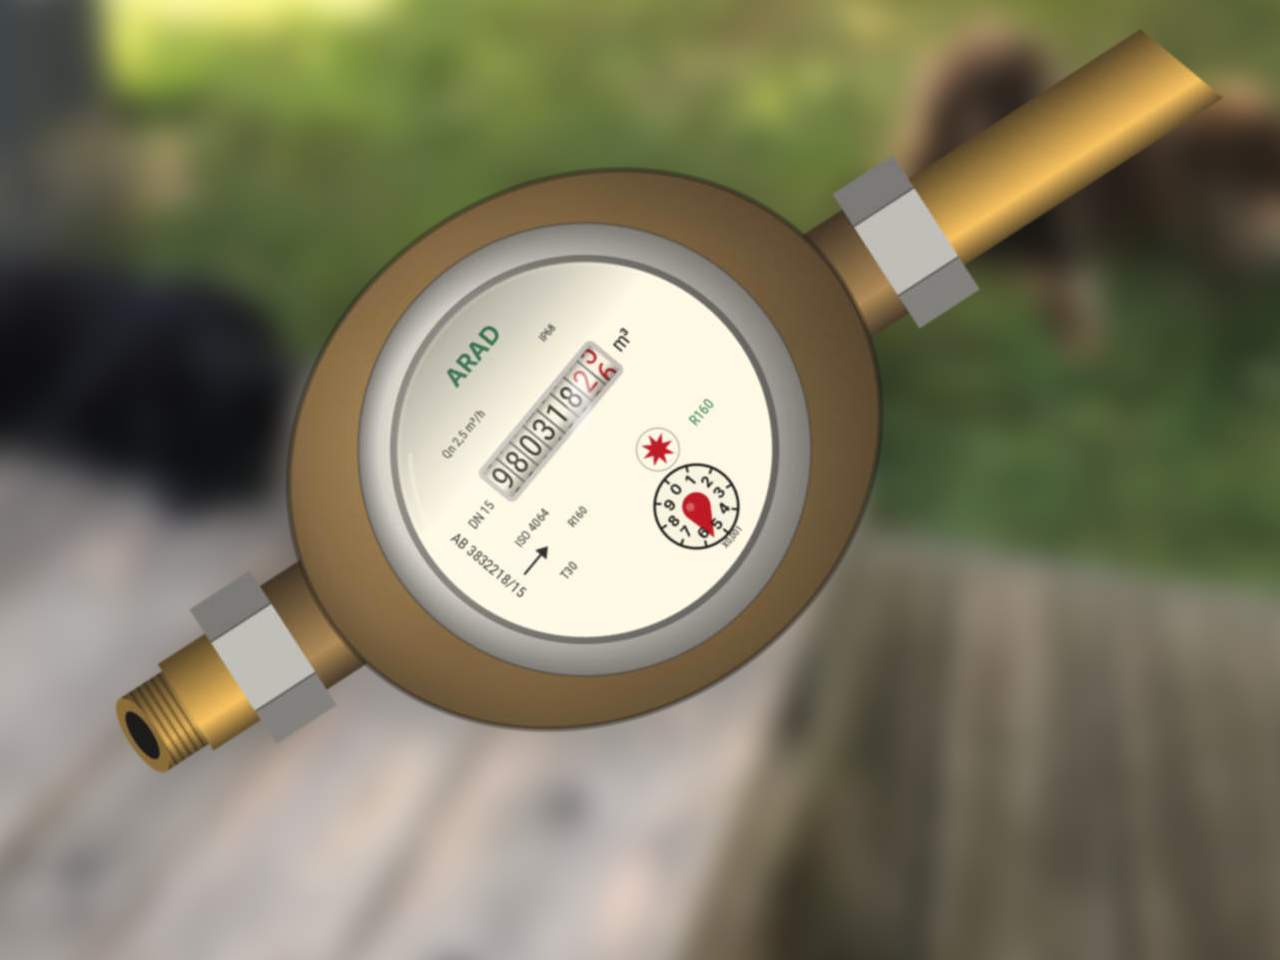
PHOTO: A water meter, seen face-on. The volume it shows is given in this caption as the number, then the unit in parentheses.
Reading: 980318.255 (m³)
